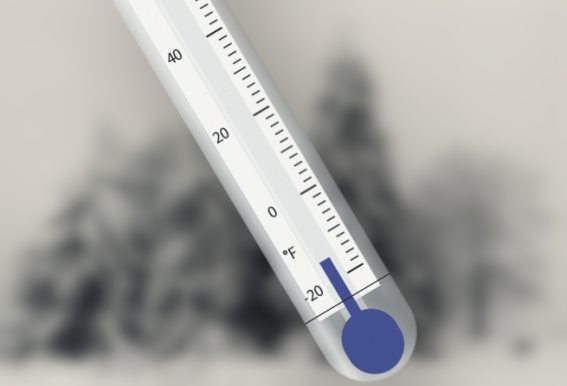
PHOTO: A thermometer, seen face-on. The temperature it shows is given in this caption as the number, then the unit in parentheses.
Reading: -15 (°F)
